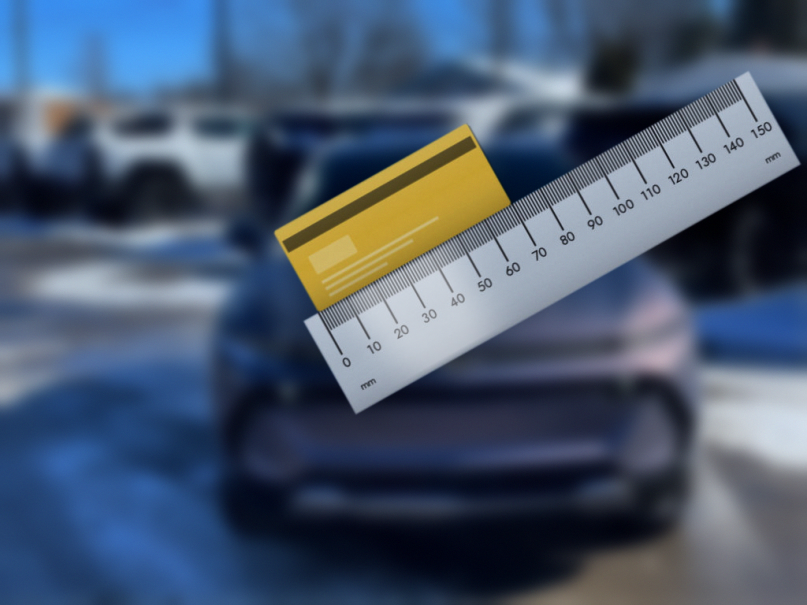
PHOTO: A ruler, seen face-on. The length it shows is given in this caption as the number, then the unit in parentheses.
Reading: 70 (mm)
